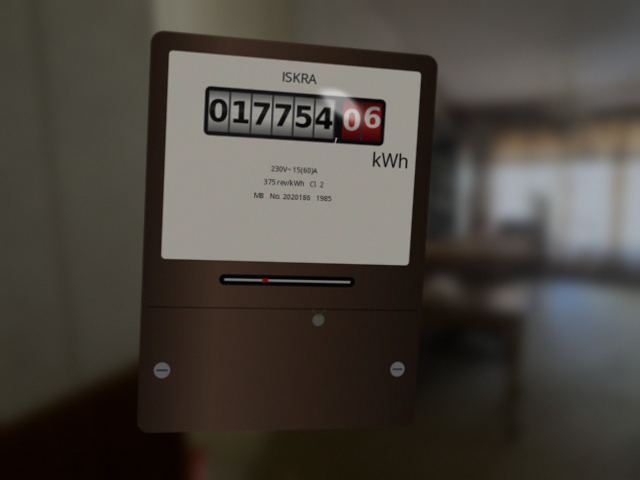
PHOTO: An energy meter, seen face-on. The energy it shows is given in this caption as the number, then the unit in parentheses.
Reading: 17754.06 (kWh)
